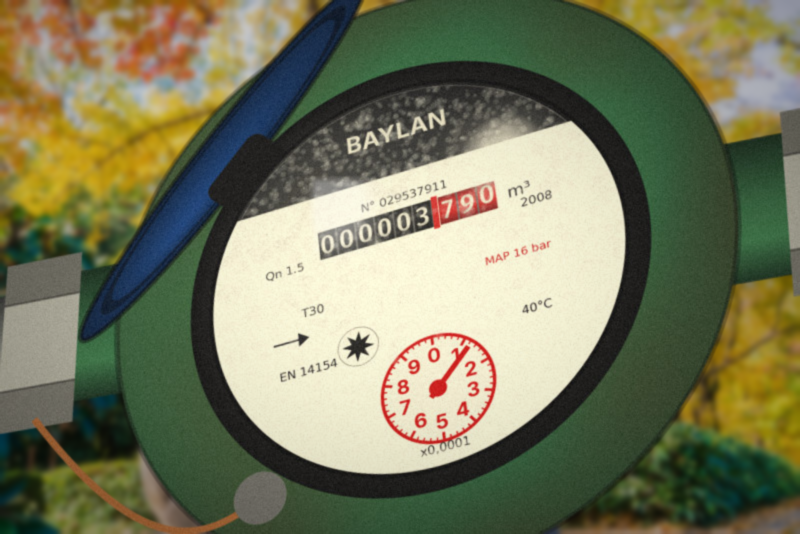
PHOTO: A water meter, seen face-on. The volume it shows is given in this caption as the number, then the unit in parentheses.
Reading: 3.7901 (m³)
